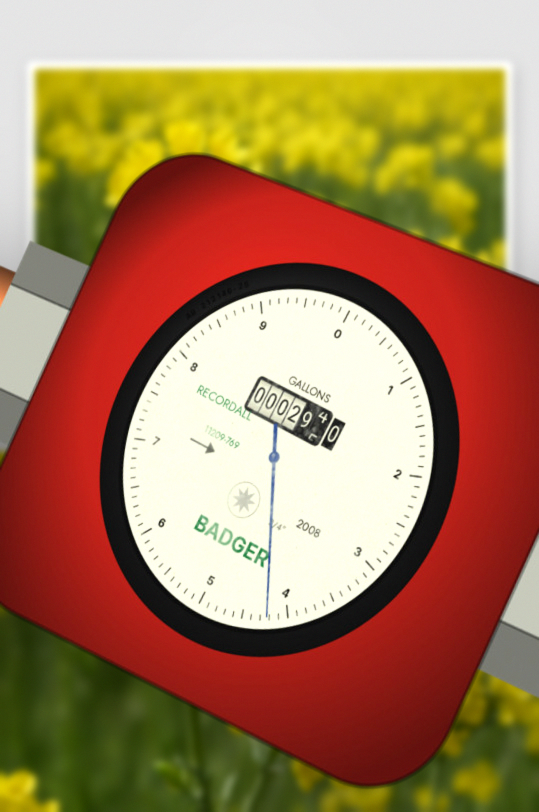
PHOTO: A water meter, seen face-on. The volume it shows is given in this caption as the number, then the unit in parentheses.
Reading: 2944.2 (gal)
